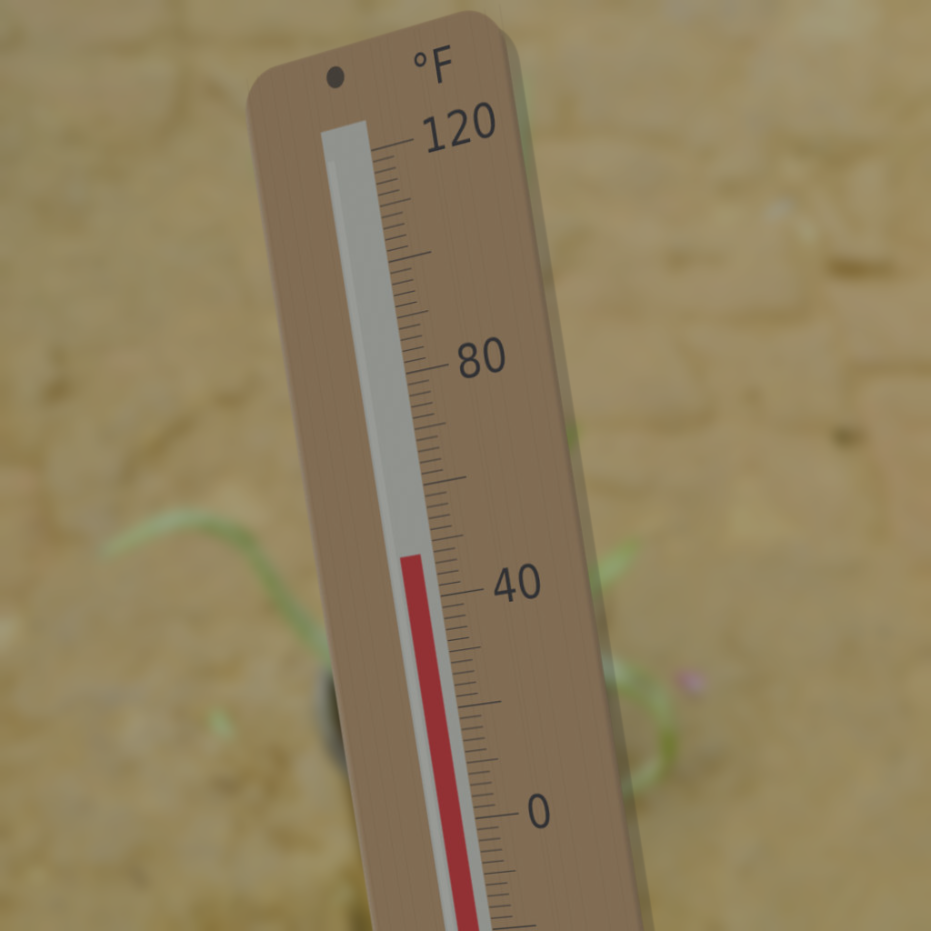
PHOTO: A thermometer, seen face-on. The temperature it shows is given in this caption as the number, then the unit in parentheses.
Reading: 48 (°F)
